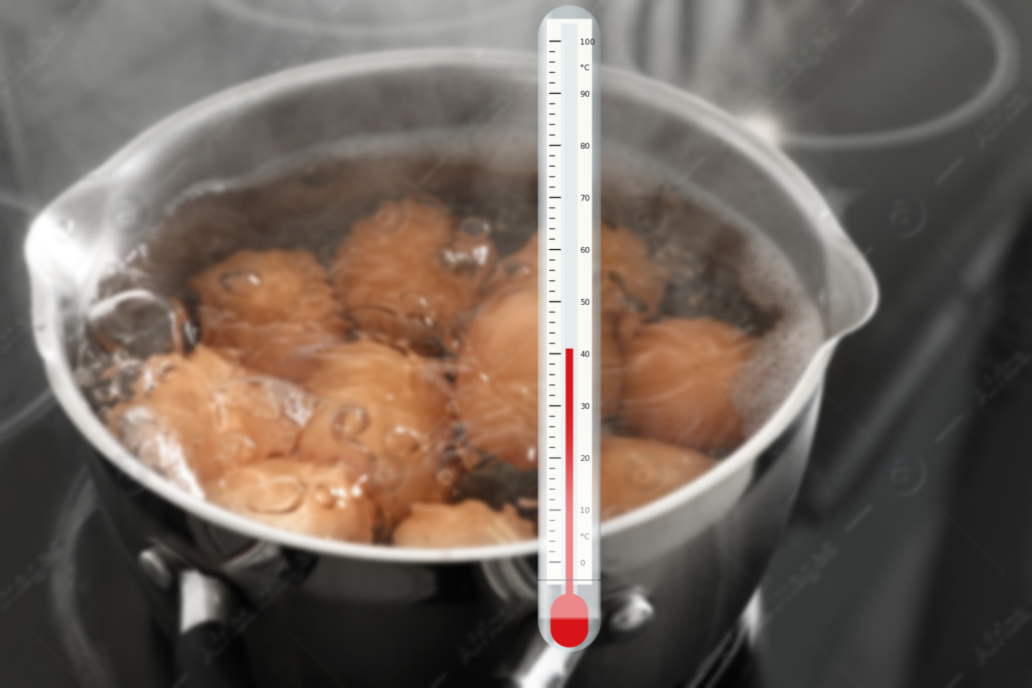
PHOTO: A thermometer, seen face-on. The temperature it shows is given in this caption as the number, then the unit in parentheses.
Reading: 41 (°C)
